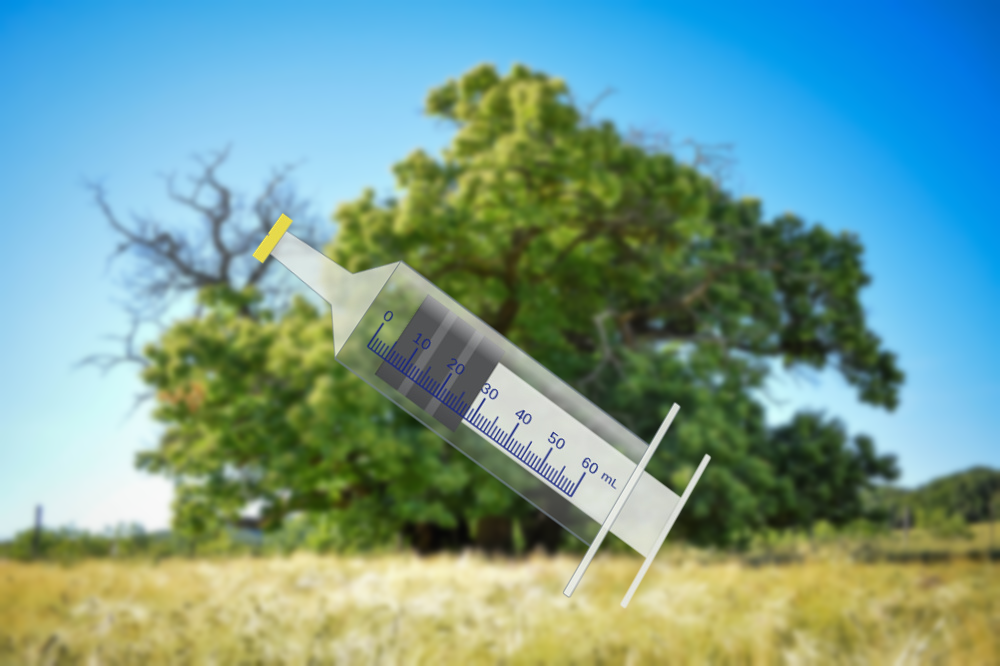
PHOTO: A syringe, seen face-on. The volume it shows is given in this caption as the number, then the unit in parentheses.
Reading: 5 (mL)
